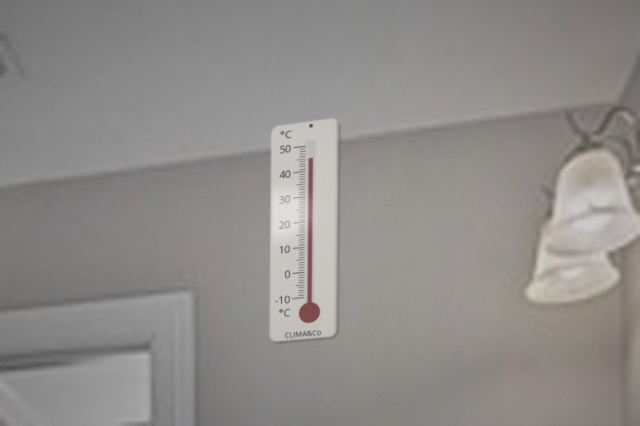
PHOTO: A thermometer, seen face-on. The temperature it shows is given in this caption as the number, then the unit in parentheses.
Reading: 45 (°C)
